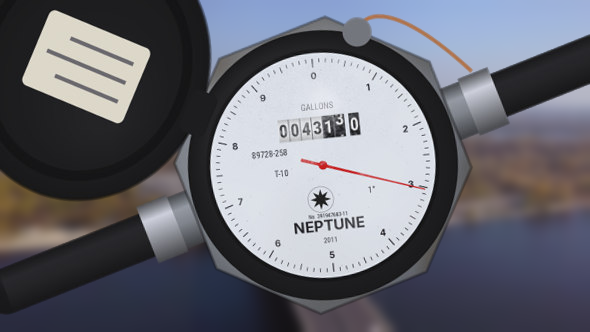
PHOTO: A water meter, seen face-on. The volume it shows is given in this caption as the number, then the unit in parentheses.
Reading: 43133.0 (gal)
